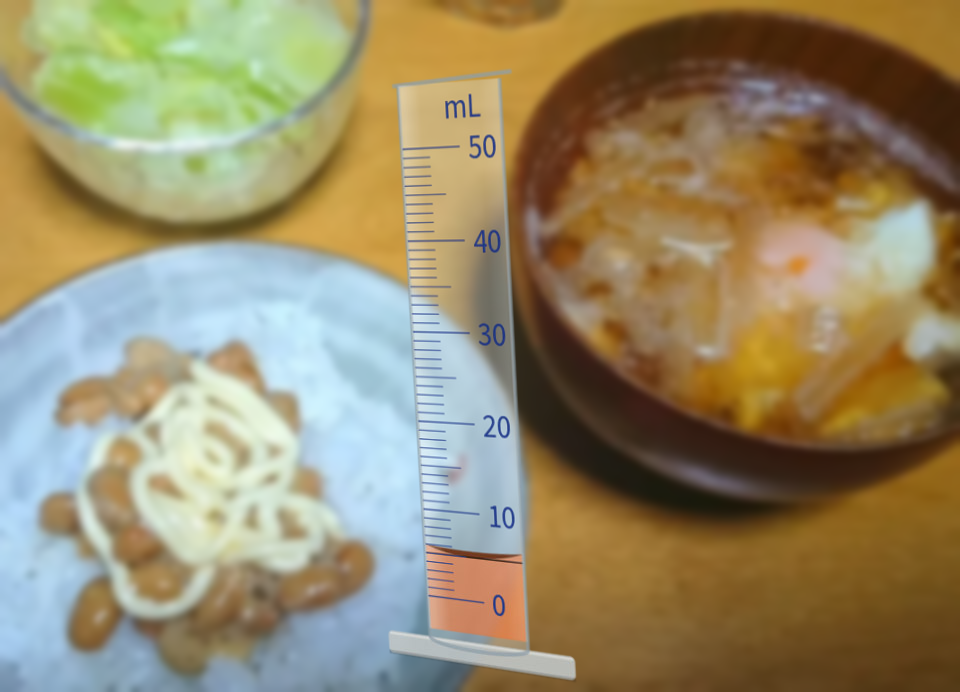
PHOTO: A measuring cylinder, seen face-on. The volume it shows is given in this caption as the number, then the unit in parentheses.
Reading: 5 (mL)
